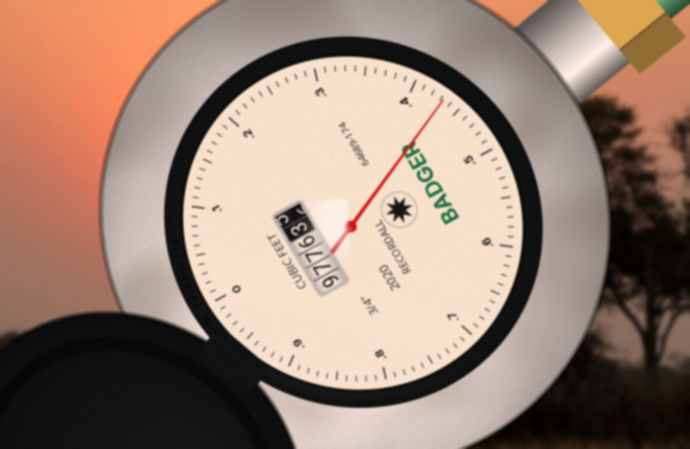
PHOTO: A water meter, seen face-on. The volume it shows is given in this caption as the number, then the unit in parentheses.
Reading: 977635.43 (ft³)
